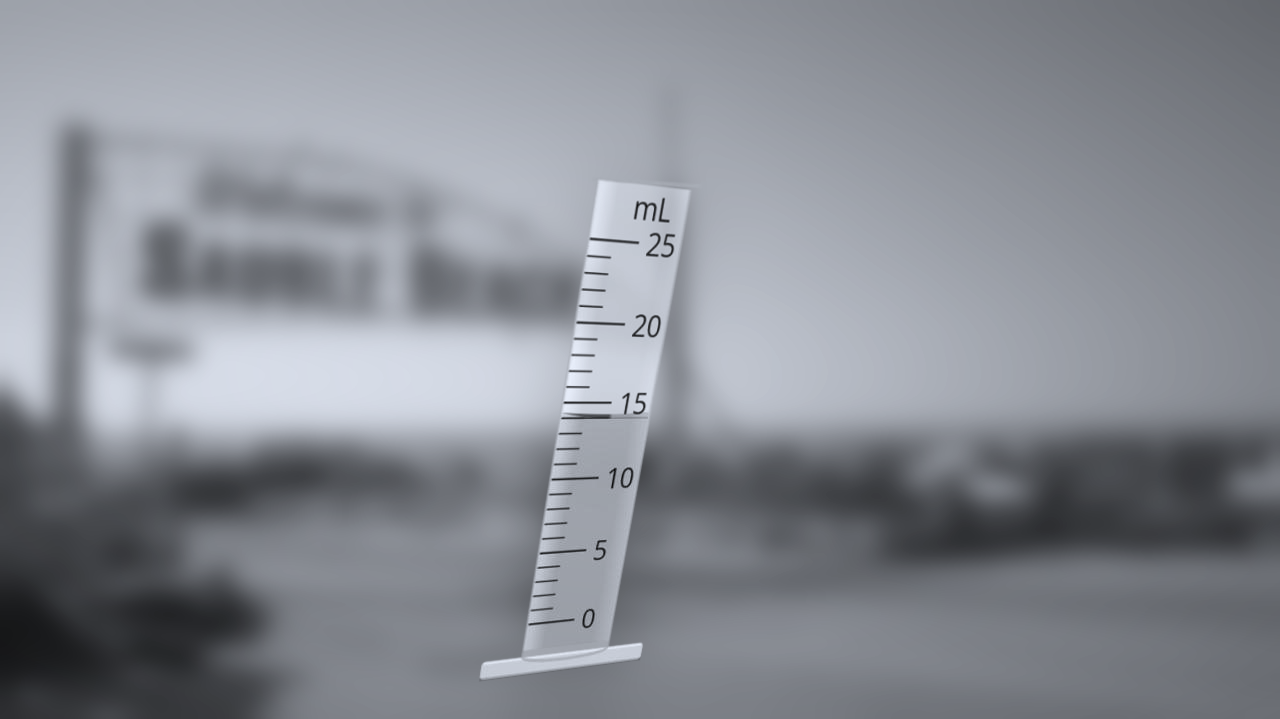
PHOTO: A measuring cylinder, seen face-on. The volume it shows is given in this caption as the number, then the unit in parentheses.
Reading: 14 (mL)
